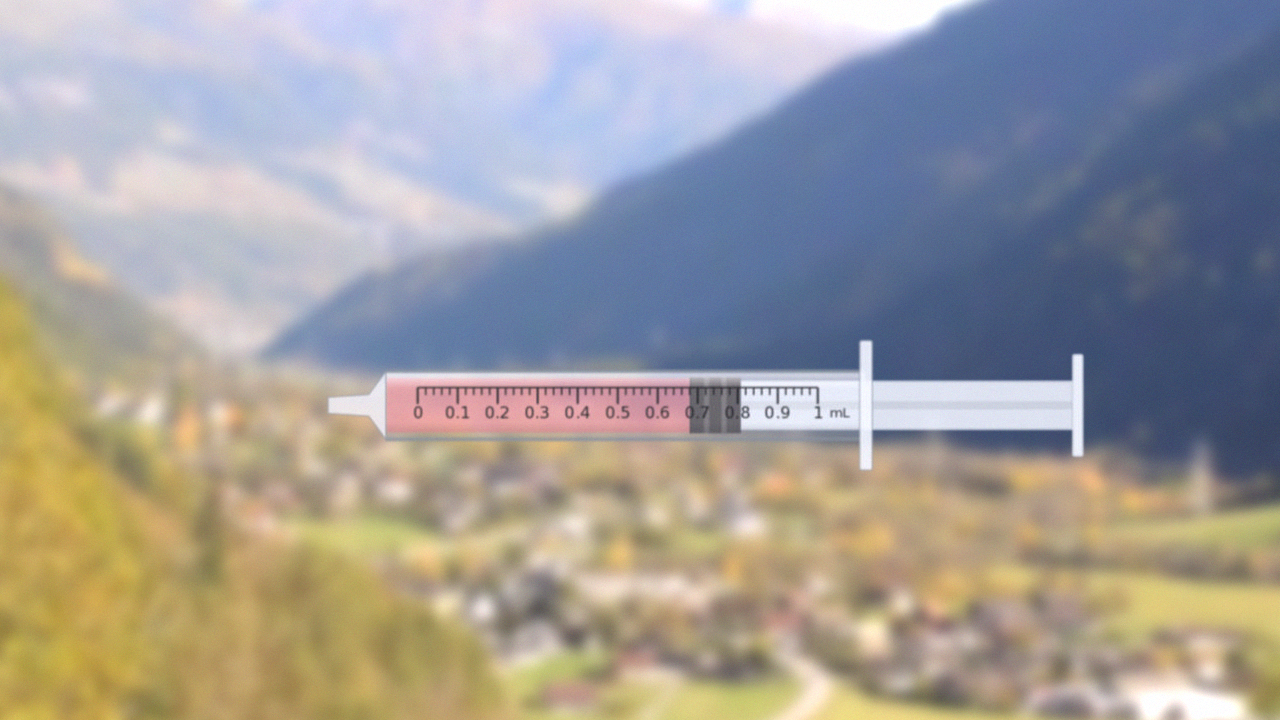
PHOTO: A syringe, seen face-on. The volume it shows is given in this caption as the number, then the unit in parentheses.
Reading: 0.68 (mL)
